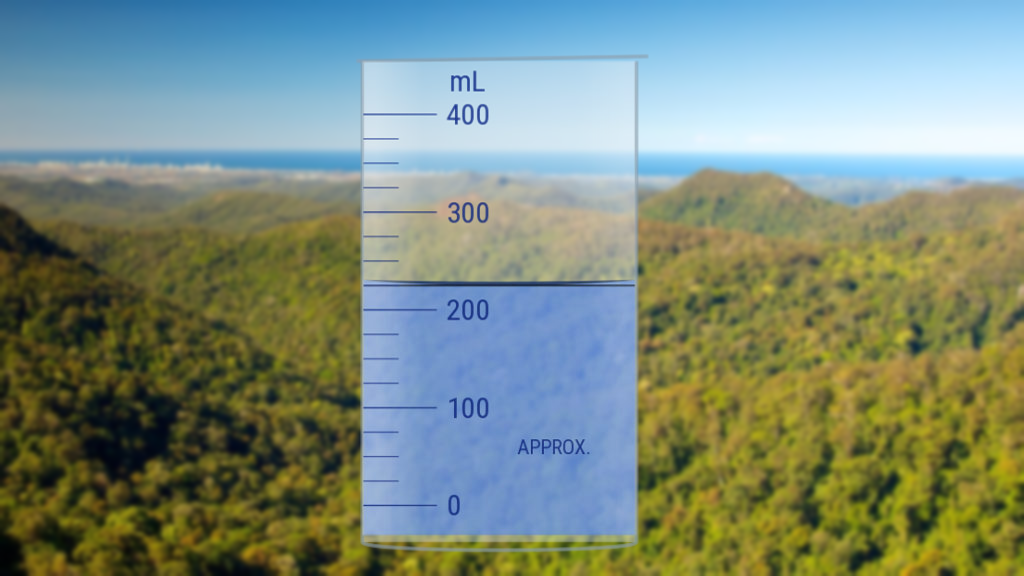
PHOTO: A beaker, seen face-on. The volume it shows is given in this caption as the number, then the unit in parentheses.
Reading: 225 (mL)
